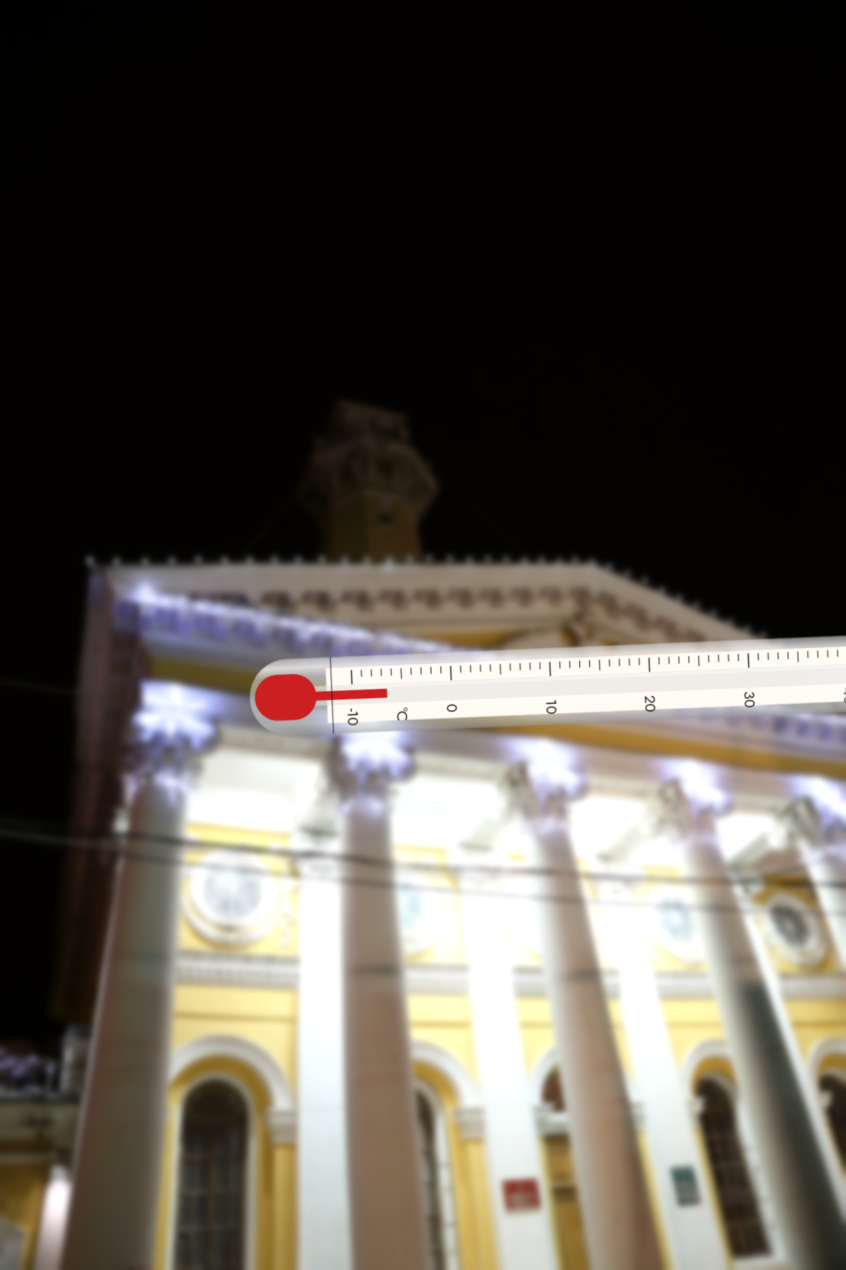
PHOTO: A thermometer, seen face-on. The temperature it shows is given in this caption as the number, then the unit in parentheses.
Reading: -6.5 (°C)
